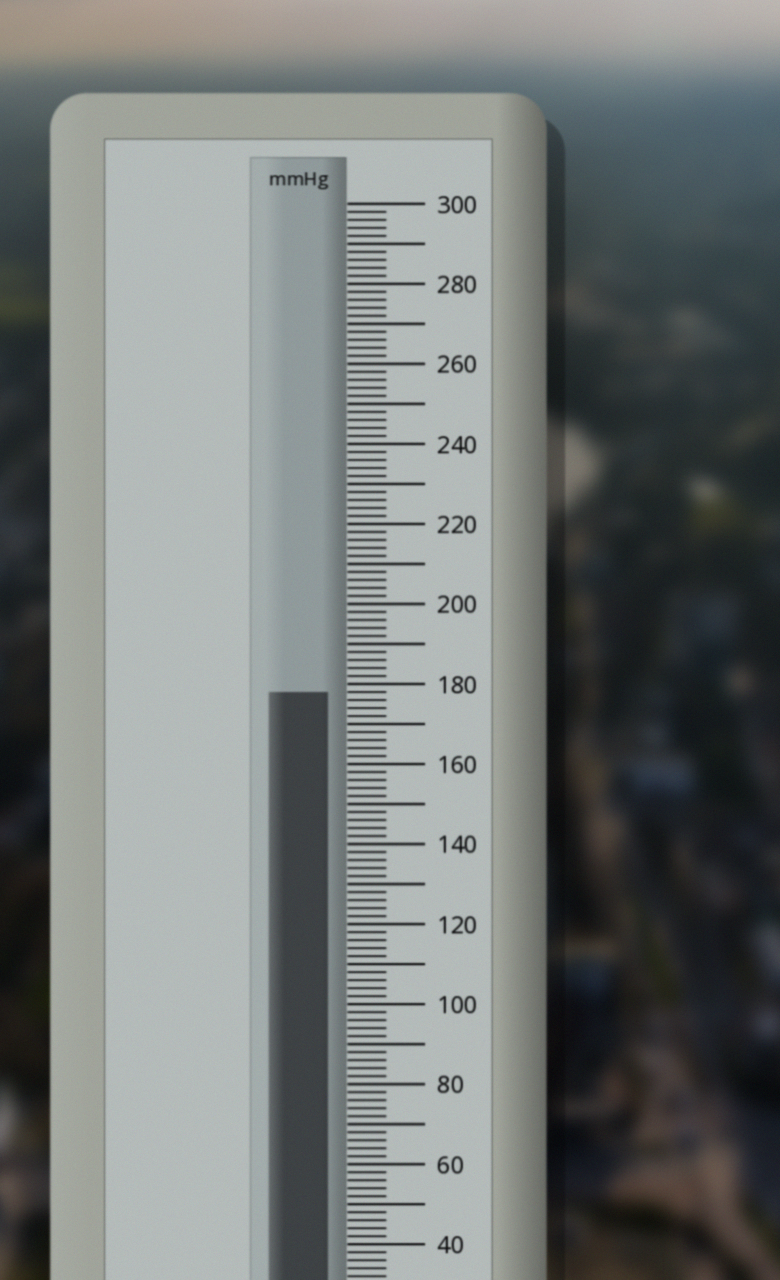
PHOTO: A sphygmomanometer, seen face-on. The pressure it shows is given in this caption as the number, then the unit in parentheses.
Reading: 178 (mmHg)
